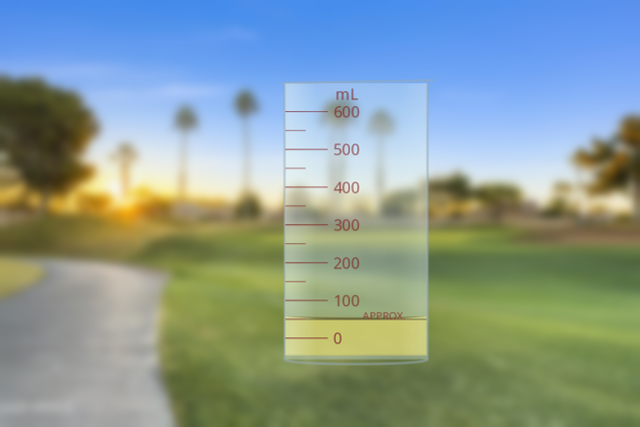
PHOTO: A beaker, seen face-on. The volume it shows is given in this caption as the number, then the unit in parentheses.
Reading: 50 (mL)
